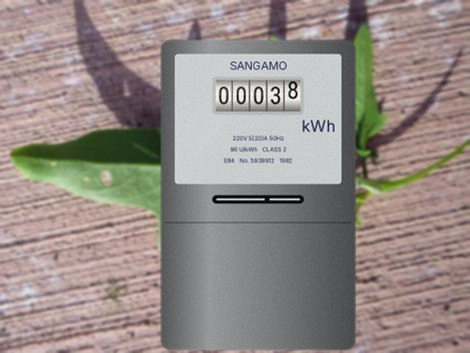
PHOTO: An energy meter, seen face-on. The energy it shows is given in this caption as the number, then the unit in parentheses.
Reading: 38 (kWh)
